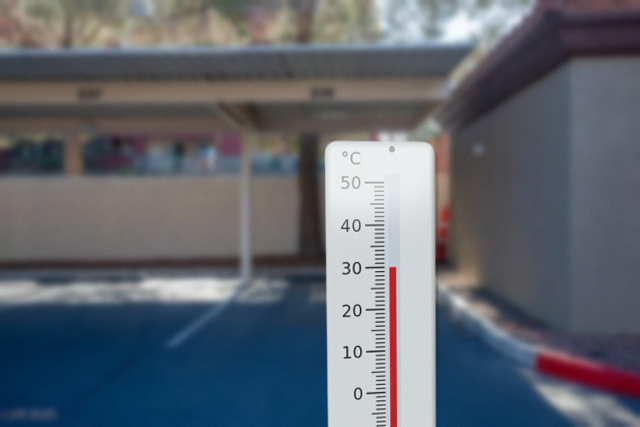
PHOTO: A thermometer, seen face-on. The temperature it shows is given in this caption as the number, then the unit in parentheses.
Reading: 30 (°C)
